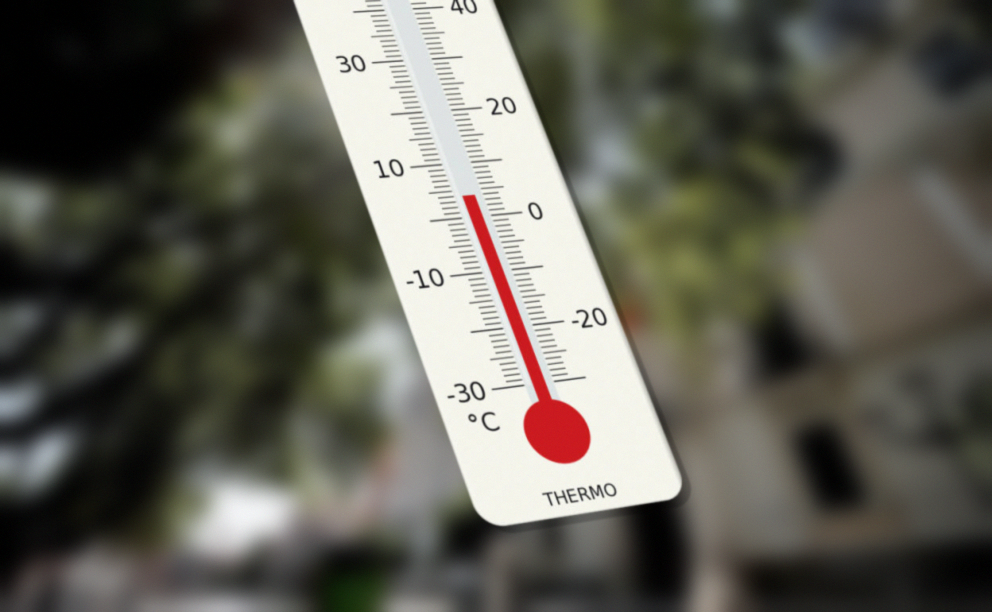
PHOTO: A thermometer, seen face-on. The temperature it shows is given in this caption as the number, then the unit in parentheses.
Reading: 4 (°C)
